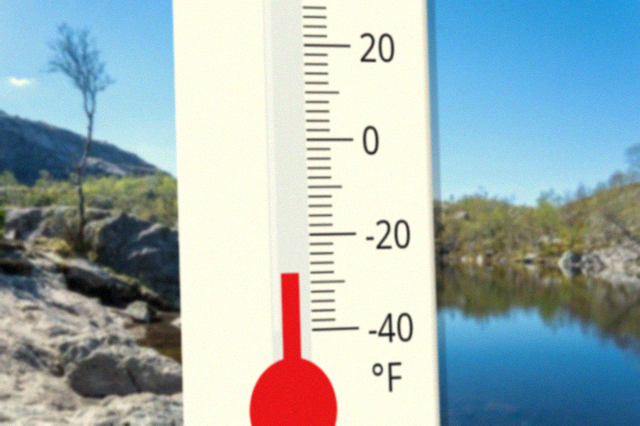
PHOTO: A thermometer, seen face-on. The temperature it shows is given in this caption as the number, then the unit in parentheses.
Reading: -28 (°F)
